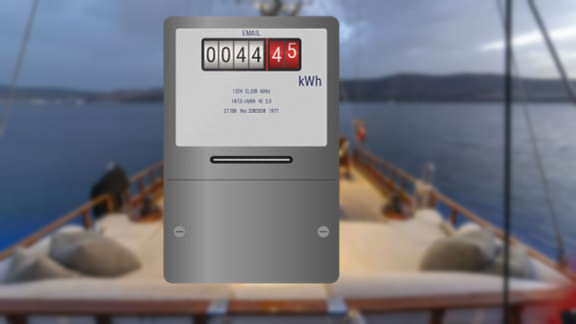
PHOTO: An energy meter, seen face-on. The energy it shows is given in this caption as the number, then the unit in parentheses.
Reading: 44.45 (kWh)
